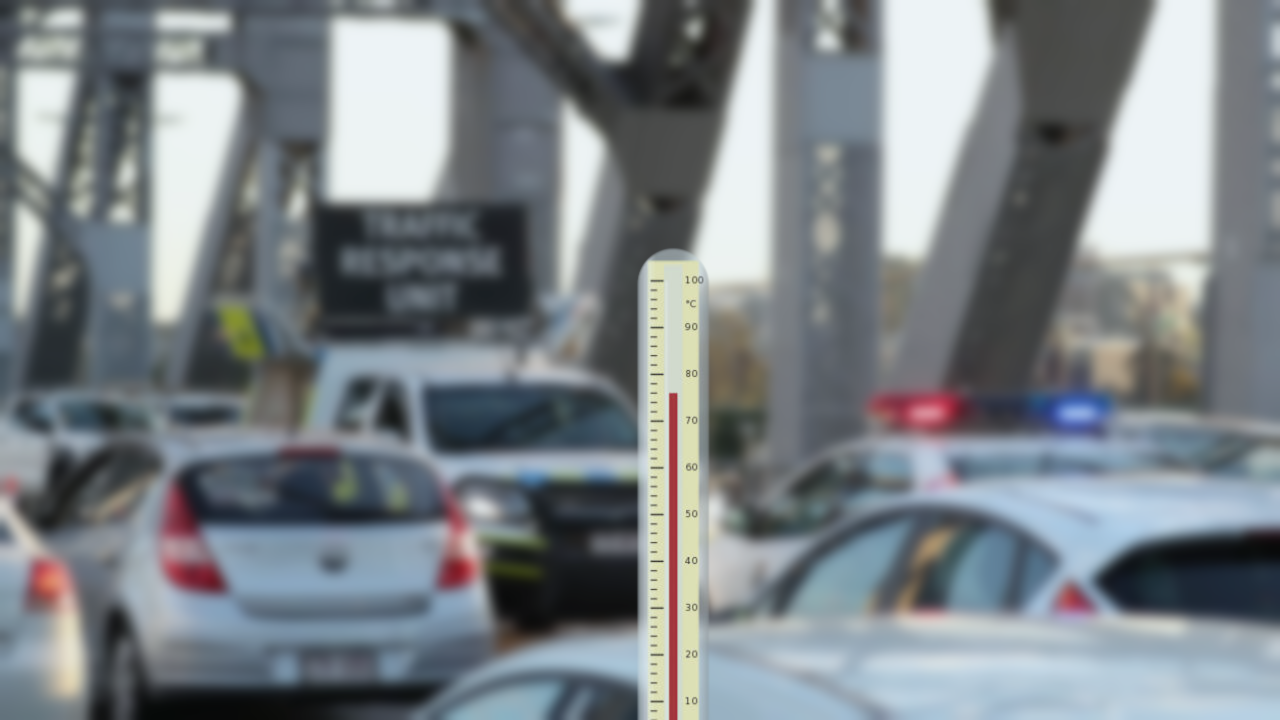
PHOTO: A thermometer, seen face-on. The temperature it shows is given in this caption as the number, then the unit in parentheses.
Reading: 76 (°C)
